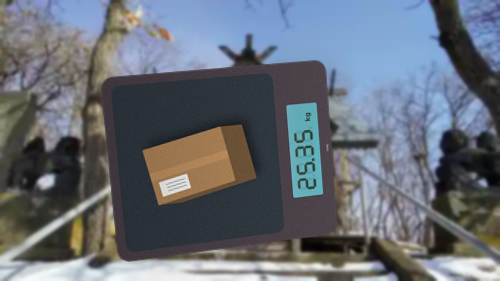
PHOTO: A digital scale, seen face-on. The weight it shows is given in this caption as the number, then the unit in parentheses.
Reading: 25.35 (kg)
